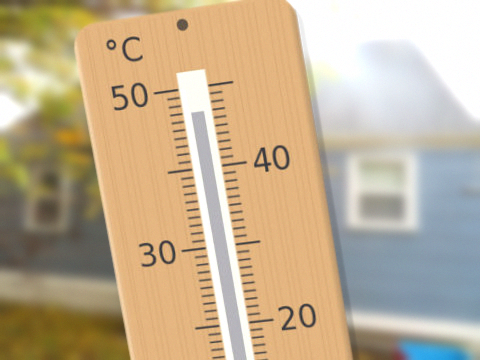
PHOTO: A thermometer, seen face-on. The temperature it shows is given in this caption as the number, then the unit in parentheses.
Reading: 47 (°C)
